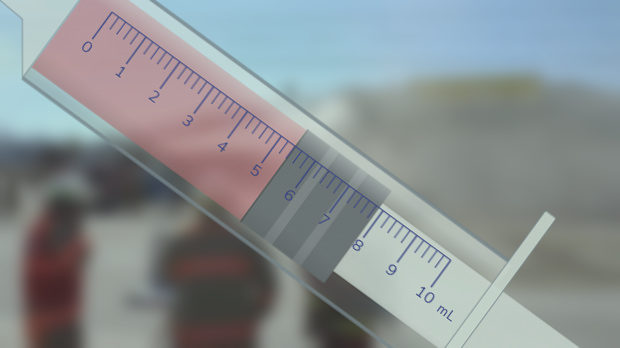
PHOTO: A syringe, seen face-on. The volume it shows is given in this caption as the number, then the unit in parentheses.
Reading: 5.4 (mL)
